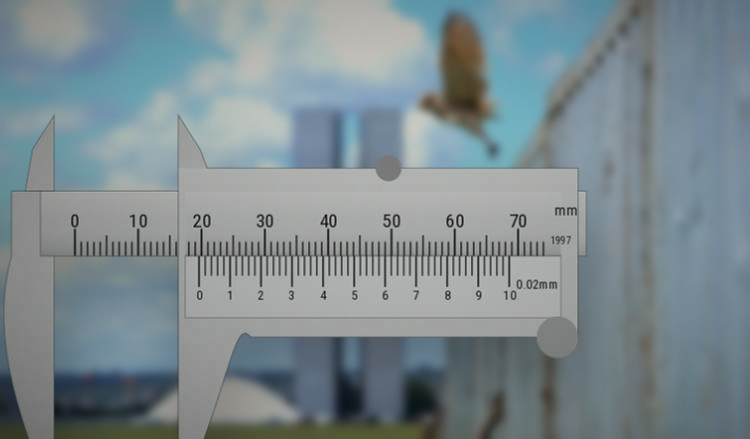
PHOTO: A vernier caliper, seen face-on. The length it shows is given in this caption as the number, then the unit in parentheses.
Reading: 19.6 (mm)
